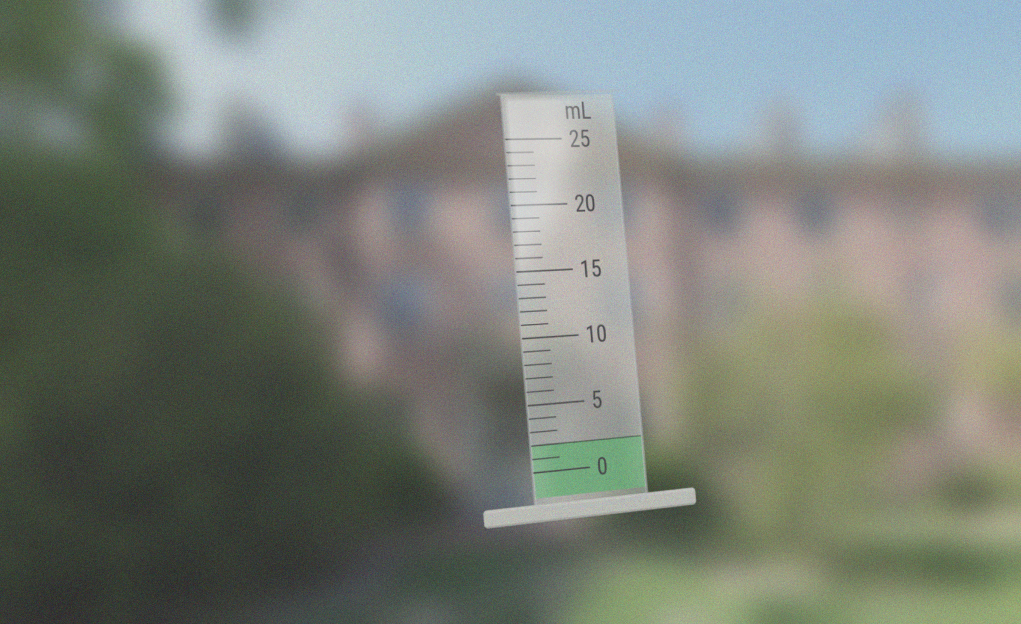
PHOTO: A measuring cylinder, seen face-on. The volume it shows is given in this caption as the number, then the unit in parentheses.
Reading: 2 (mL)
